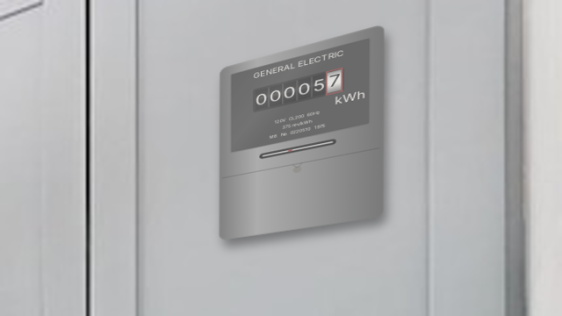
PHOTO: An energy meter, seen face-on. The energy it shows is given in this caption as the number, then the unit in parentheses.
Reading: 5.7 (kWh)
